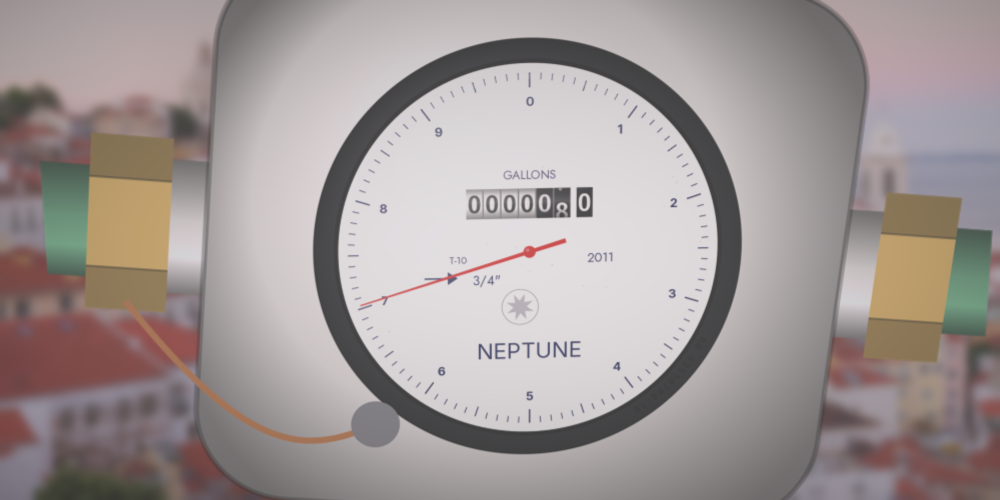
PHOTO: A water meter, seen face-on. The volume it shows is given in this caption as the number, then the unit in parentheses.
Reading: 77.0 (gal)
